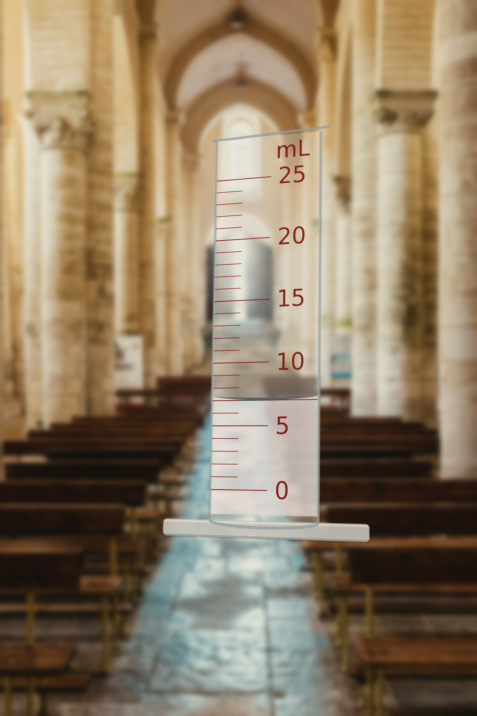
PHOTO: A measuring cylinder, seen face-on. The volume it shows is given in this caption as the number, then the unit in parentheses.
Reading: 7 (mL)
